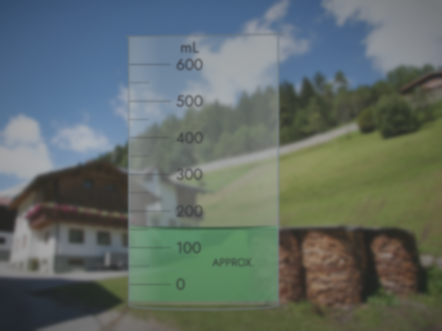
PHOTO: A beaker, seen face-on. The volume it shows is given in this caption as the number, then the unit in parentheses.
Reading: 150 (mL)
